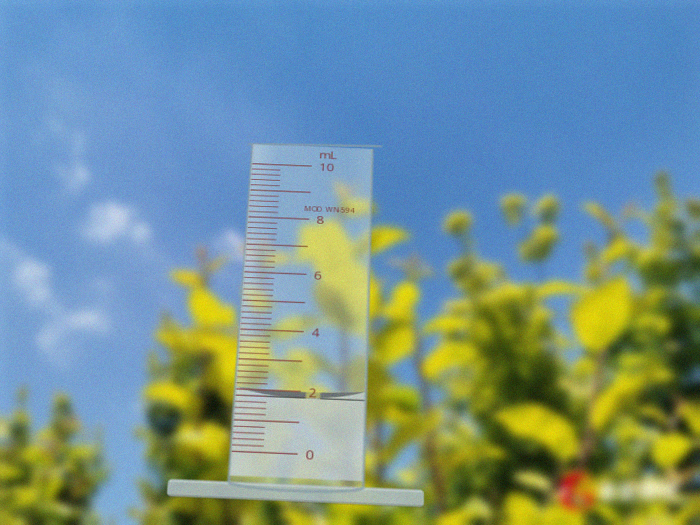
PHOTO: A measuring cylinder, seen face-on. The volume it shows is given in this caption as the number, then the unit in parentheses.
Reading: 1.8 (mL)
